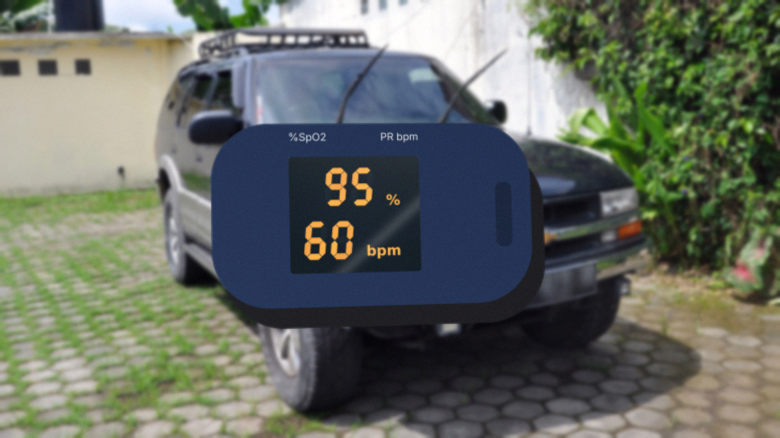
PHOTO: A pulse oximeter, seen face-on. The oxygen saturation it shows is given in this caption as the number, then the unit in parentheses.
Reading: 95 (%)
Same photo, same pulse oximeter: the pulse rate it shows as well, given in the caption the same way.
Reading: 60 (bpm)
